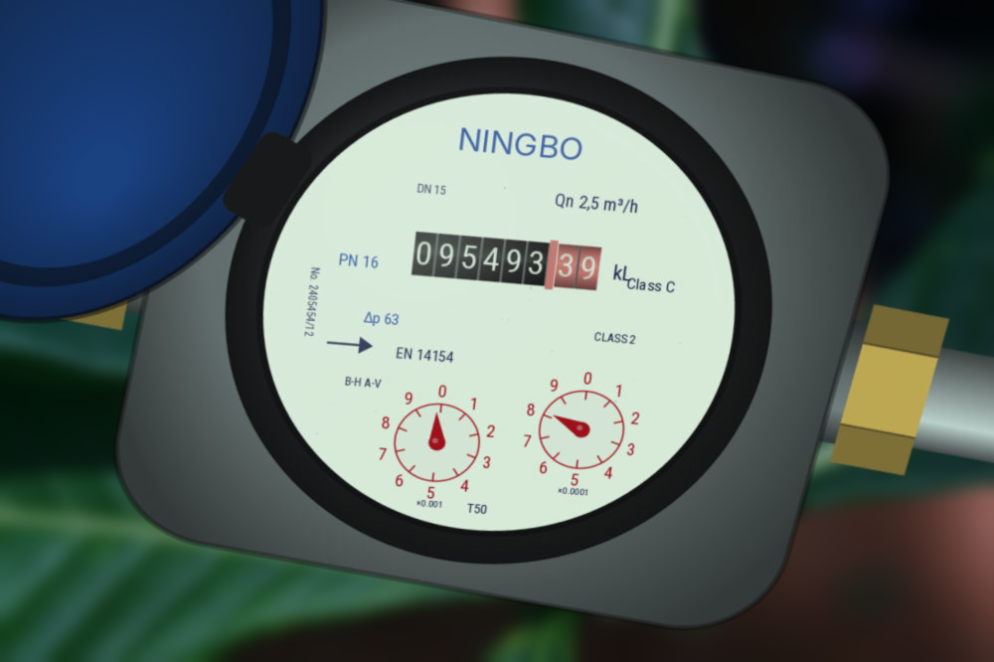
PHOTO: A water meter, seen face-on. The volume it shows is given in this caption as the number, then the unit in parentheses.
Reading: 95493.3898 (kL)
